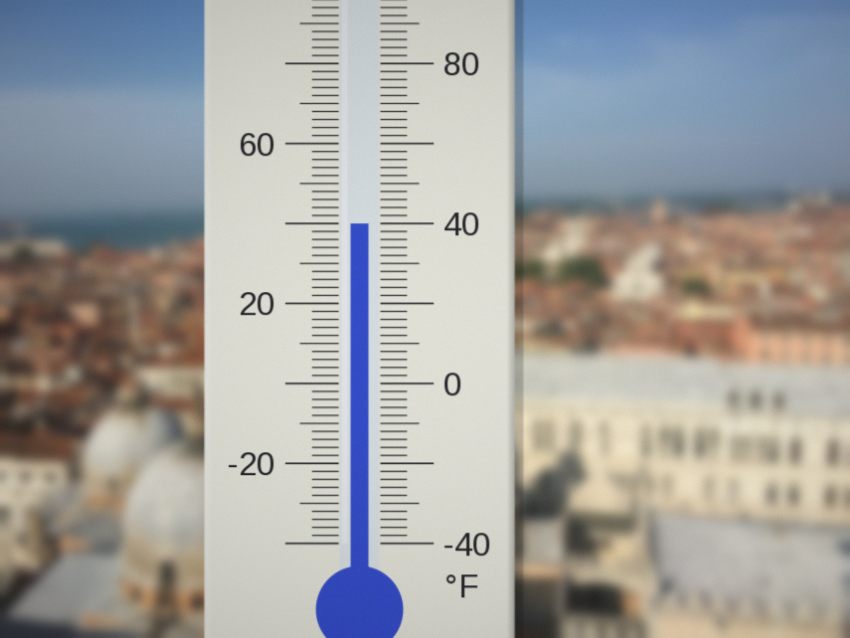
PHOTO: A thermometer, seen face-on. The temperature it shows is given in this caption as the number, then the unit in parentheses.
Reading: 40 (°F)
